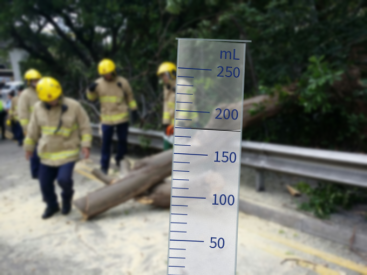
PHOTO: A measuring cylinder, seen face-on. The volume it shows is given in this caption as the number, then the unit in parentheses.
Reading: 180 (mL)
